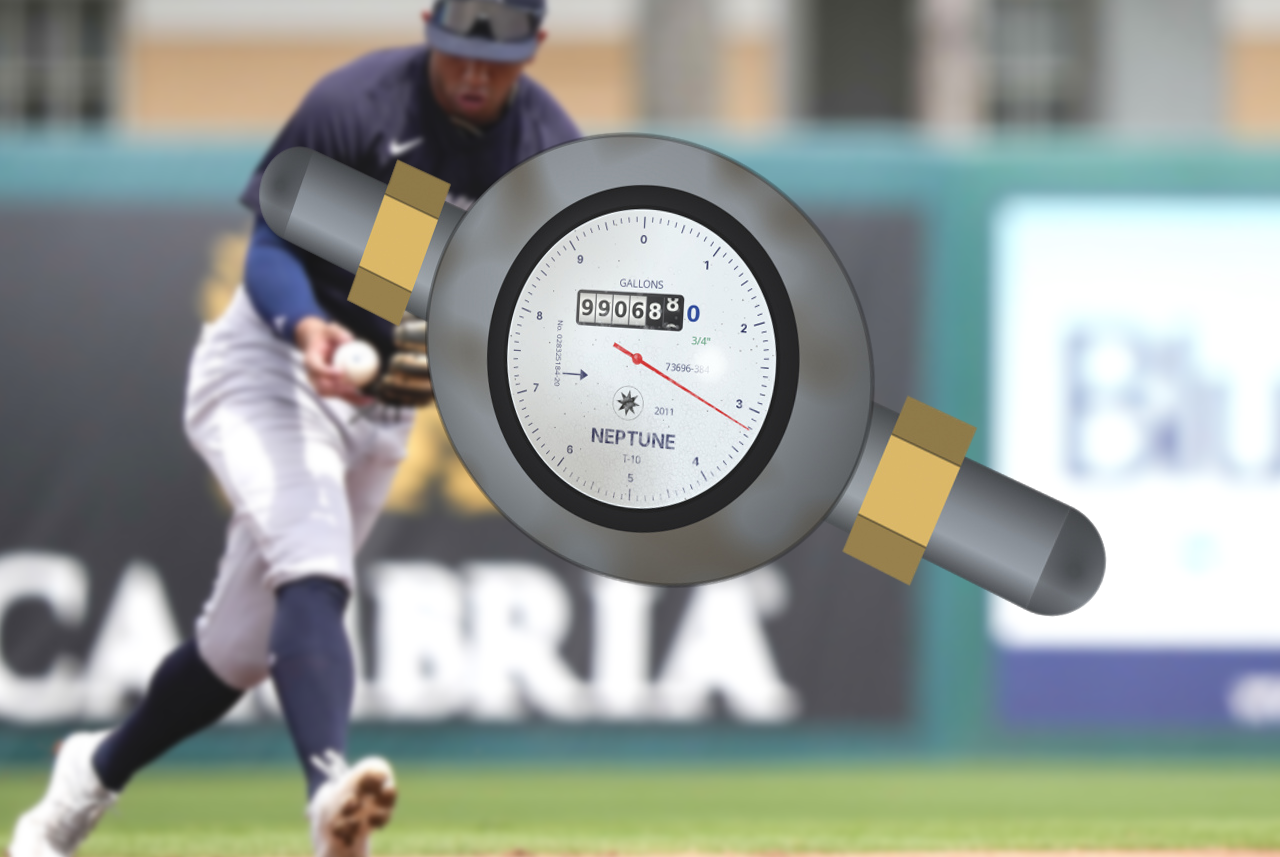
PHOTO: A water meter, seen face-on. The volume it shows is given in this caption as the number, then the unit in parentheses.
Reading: 9906883.2 (gal)
